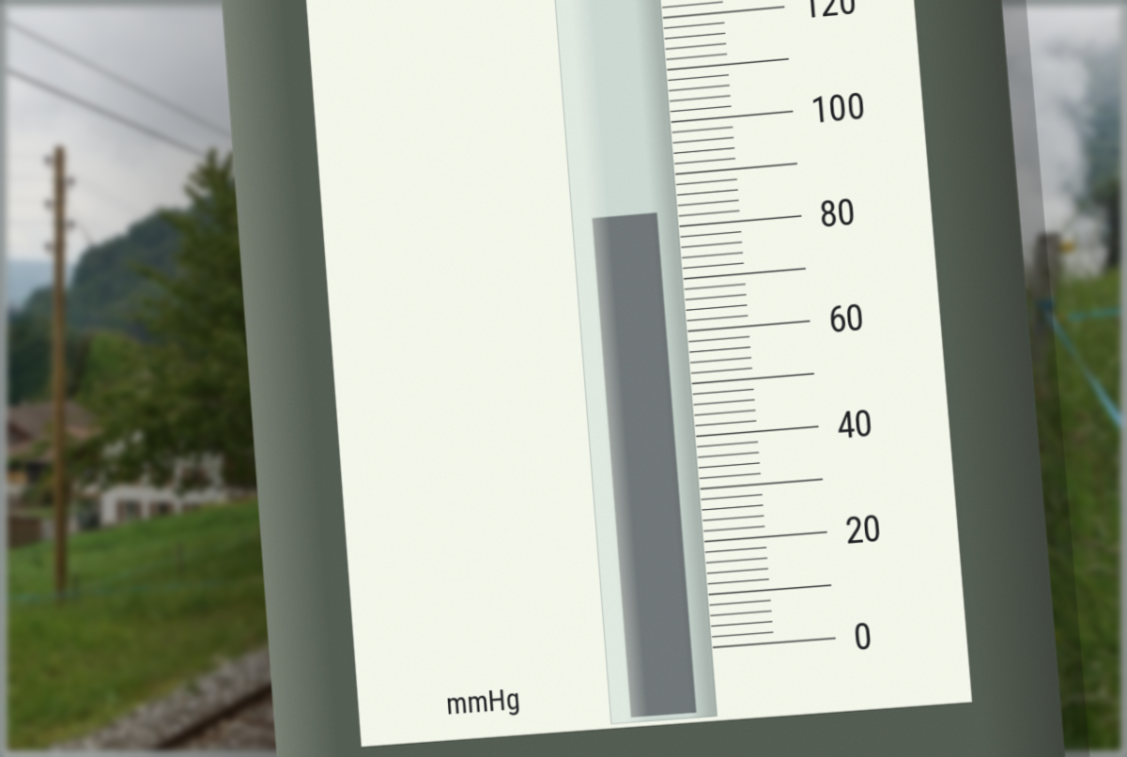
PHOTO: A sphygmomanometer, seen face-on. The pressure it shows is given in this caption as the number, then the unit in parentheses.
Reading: 83 (mmHg)
